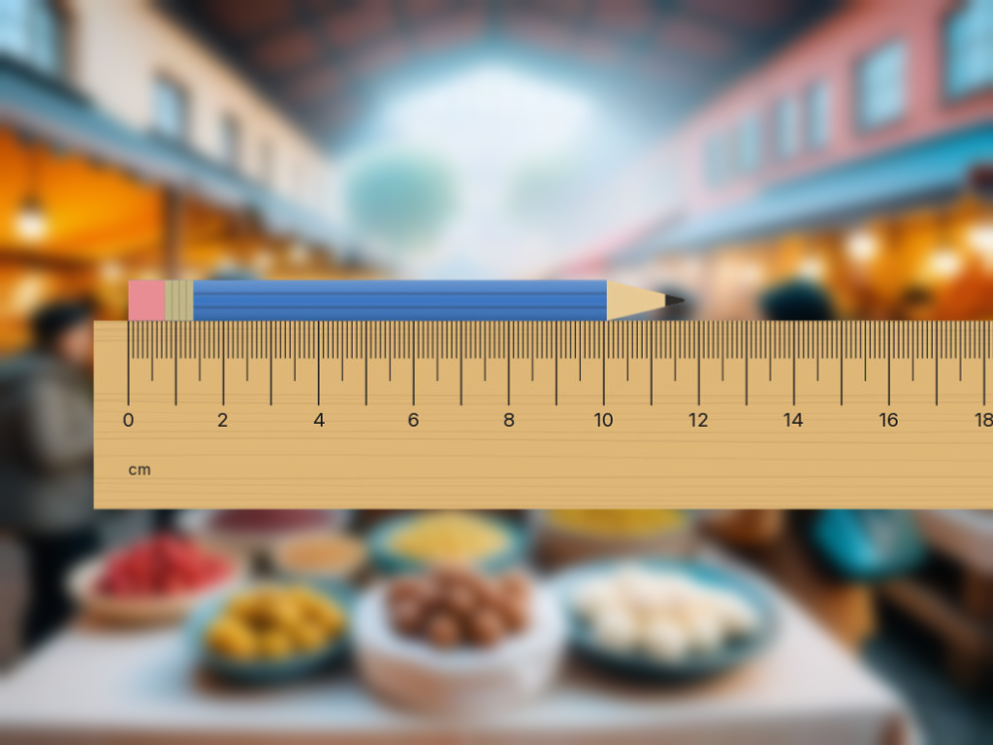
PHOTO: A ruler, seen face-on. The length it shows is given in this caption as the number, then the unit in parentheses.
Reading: 11.7 (cm)
